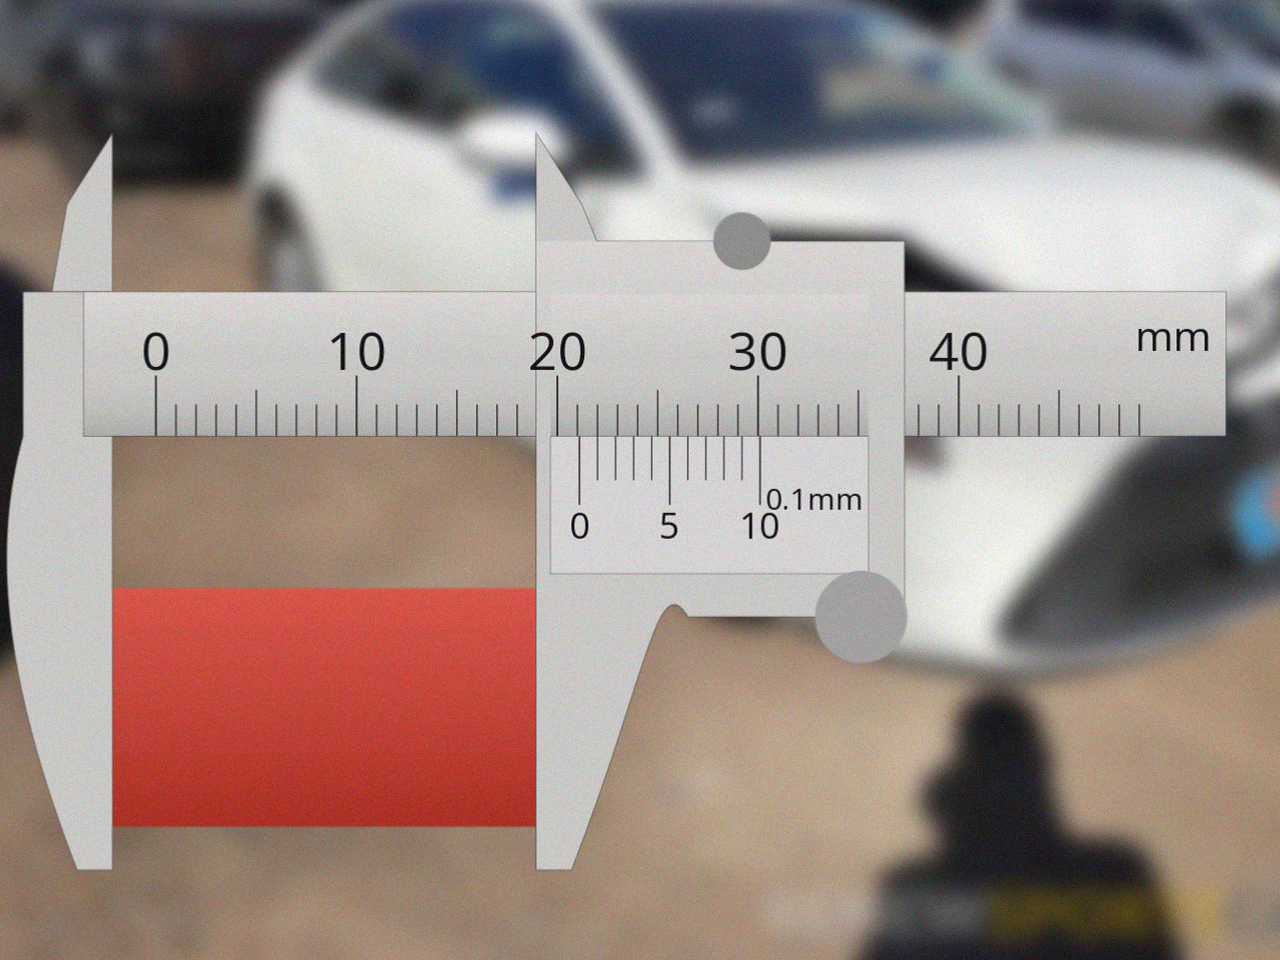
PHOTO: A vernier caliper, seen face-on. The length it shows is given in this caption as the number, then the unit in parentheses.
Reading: 21.1 (mm)
